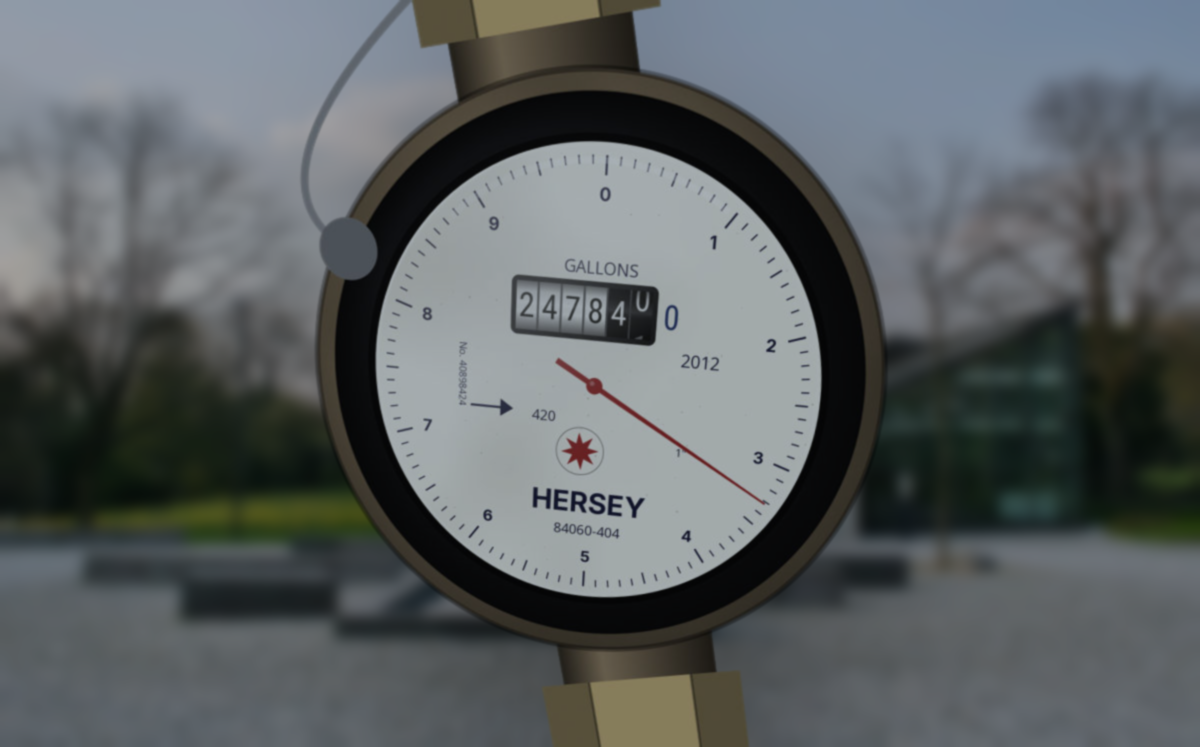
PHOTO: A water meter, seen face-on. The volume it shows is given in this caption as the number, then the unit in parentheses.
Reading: 2478403.3 (gal)
